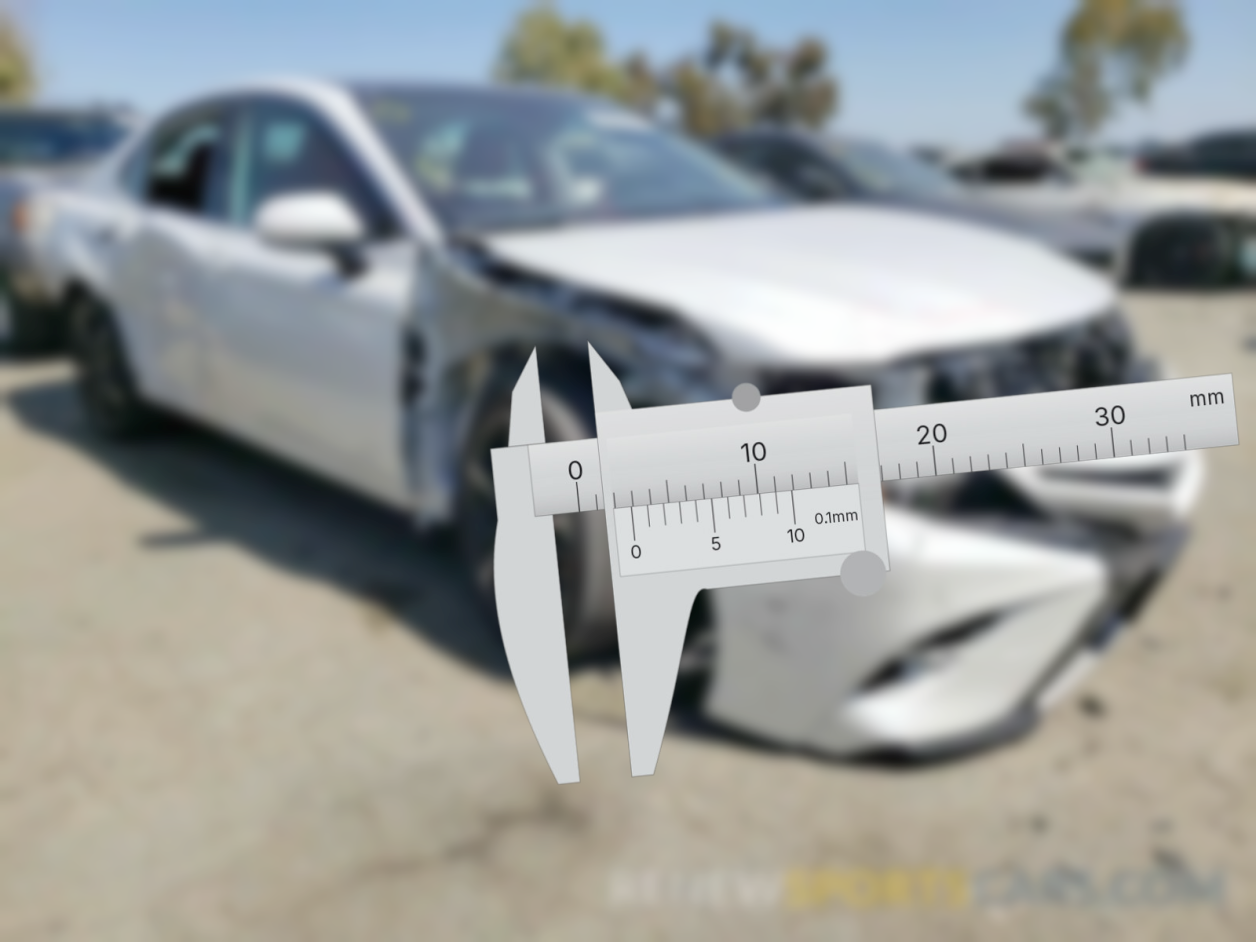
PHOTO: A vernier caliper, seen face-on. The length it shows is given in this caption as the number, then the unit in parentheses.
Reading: 2.9 (mm)
